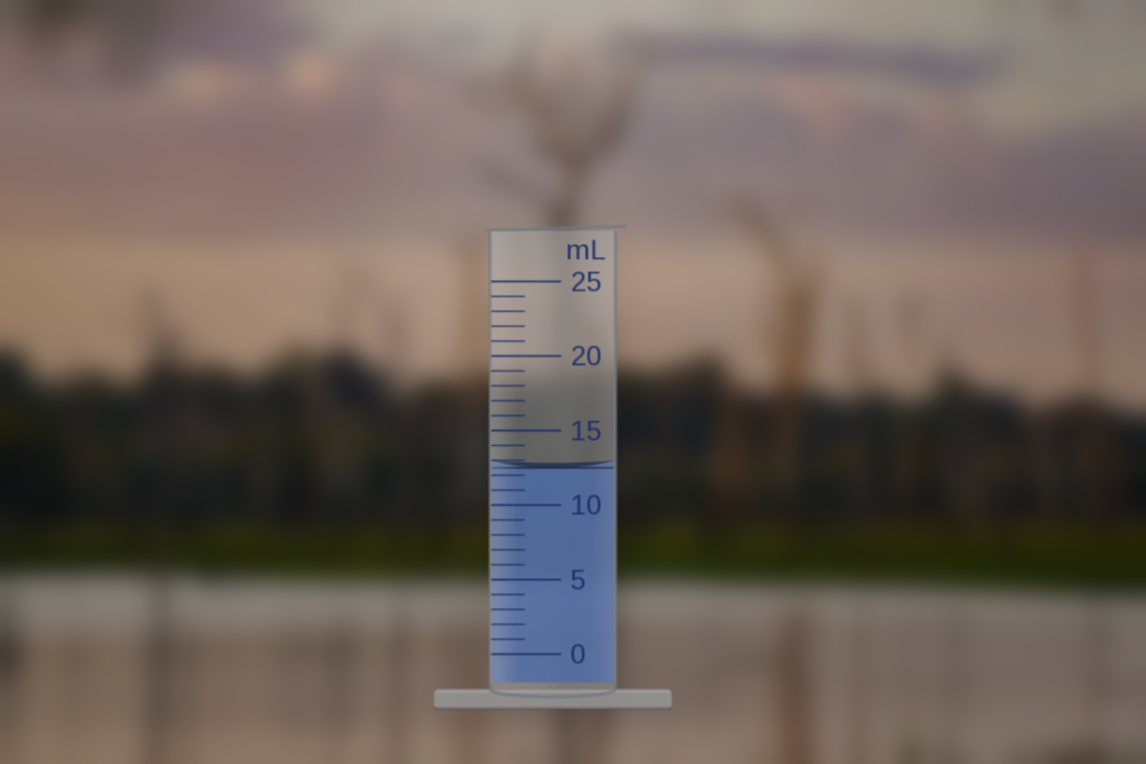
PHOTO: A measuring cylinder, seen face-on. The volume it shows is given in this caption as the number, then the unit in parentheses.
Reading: 12.5 (mL)
